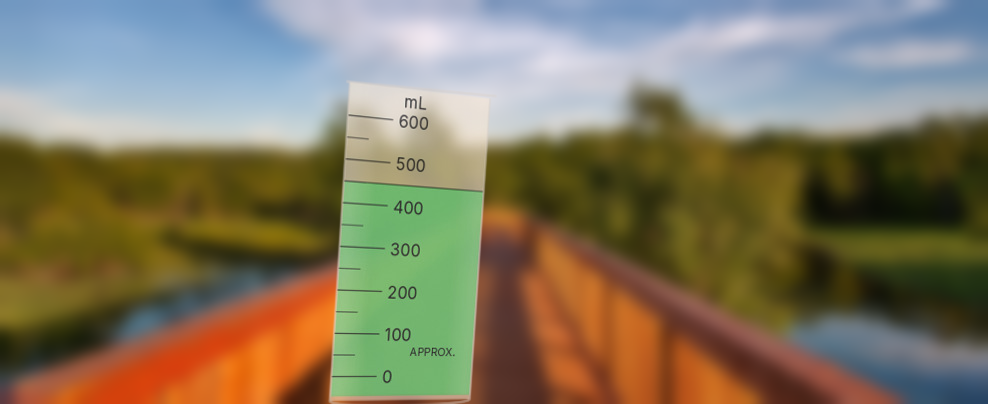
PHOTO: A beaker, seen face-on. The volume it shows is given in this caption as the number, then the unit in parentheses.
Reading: 450 (mL)
